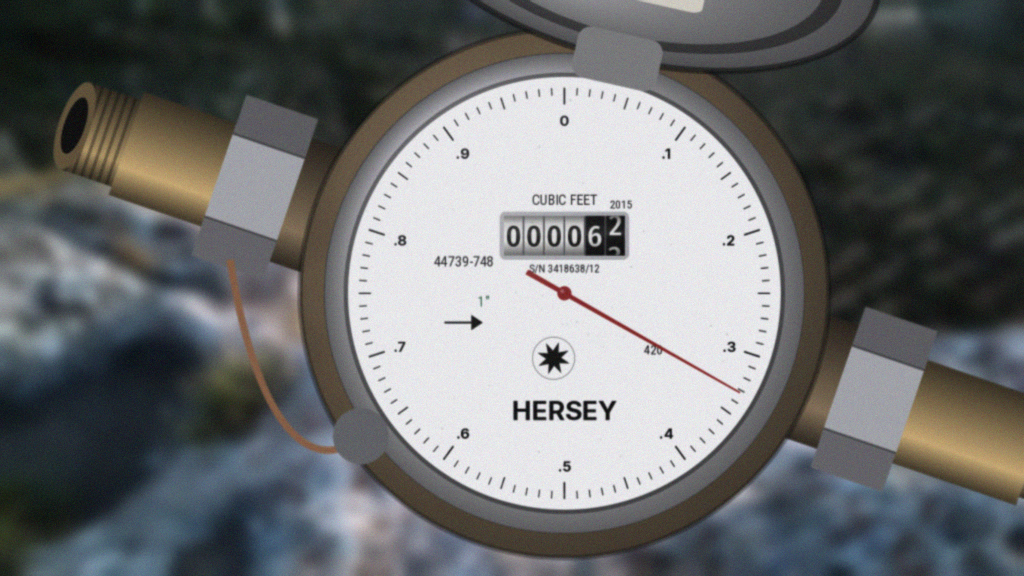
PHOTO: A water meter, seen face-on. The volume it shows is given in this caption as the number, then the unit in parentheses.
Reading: 62.33 (ft³)
